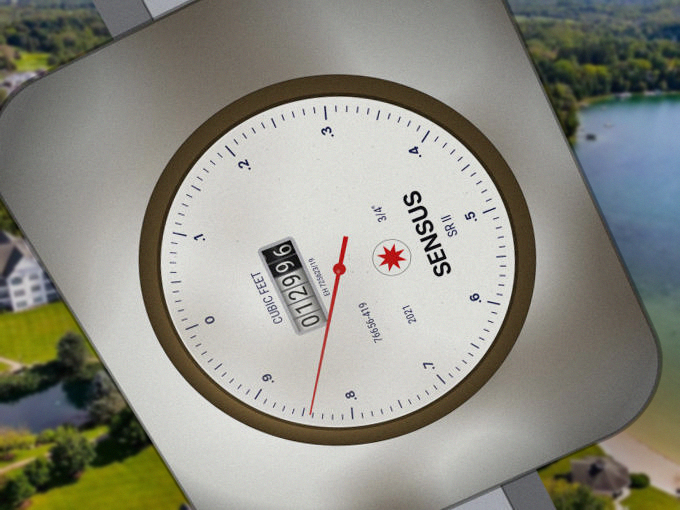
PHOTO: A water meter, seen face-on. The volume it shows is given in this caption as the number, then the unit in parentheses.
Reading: 12995.84 (ft³)
